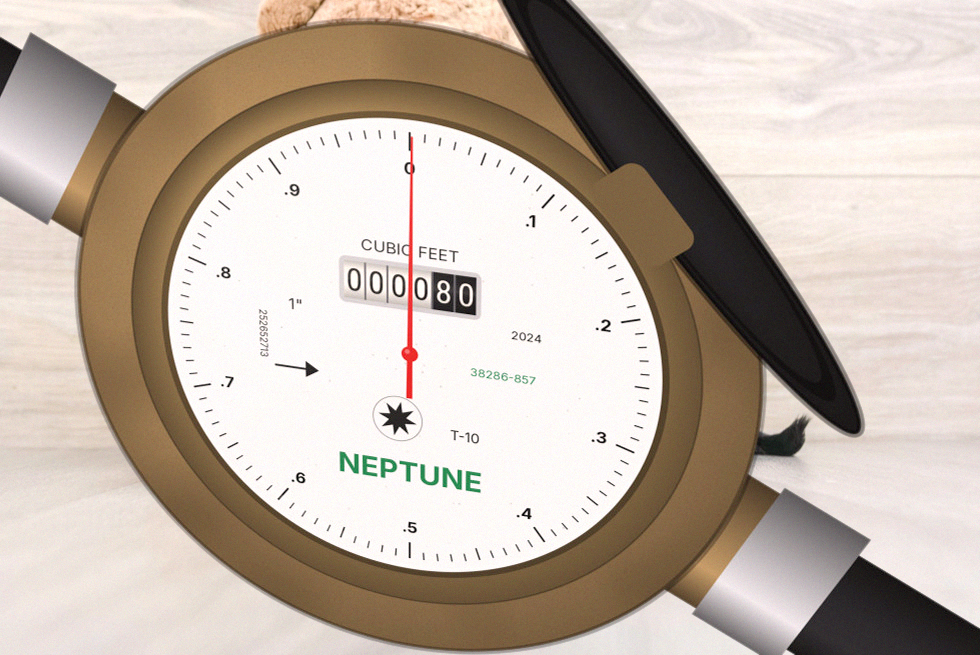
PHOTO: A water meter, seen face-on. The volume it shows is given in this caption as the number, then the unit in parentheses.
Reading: 80.00 (ft³)
